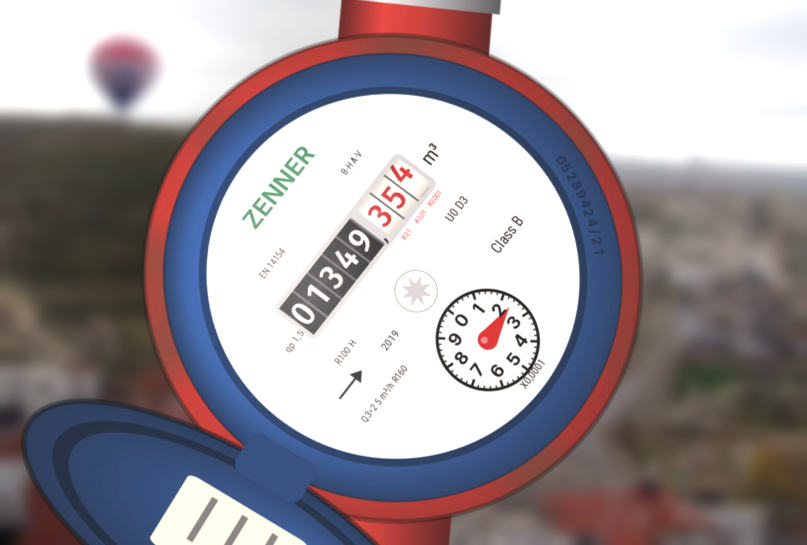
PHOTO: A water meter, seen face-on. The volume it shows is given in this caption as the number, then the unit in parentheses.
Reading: 1349.3542 (m³)
